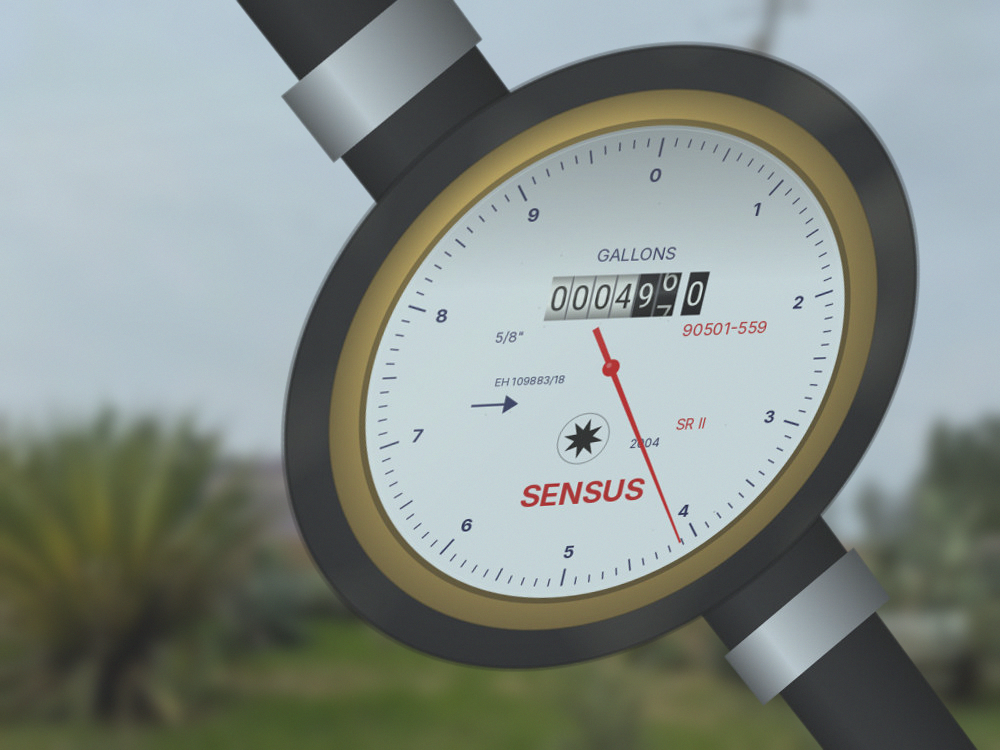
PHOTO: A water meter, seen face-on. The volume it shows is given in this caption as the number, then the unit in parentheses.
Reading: 4964.1 (gal)
